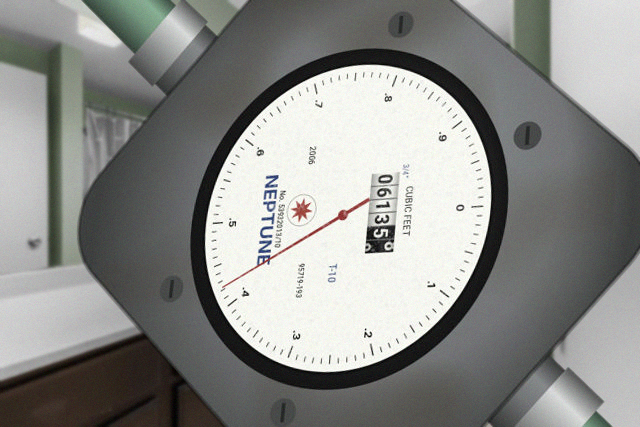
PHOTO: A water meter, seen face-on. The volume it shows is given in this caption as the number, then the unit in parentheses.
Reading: 61358.42 (ft³)
